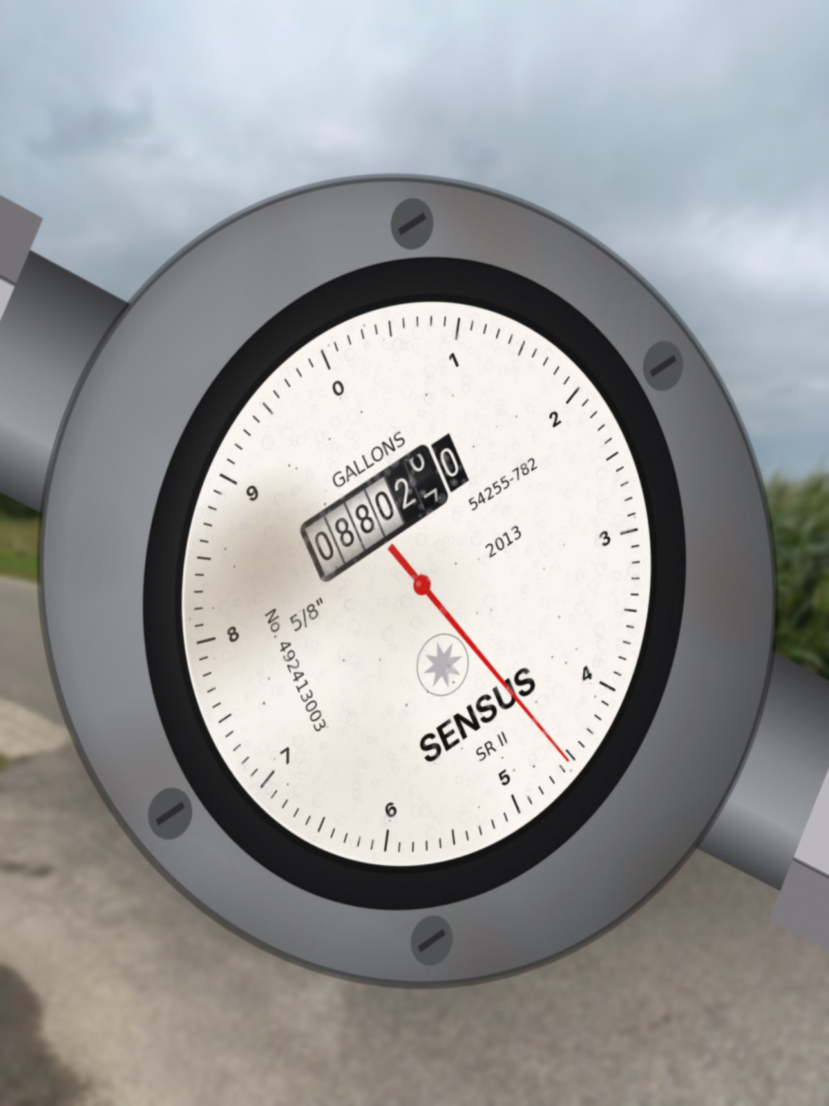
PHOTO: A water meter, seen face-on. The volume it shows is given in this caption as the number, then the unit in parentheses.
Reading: 880264.5 (gal)
